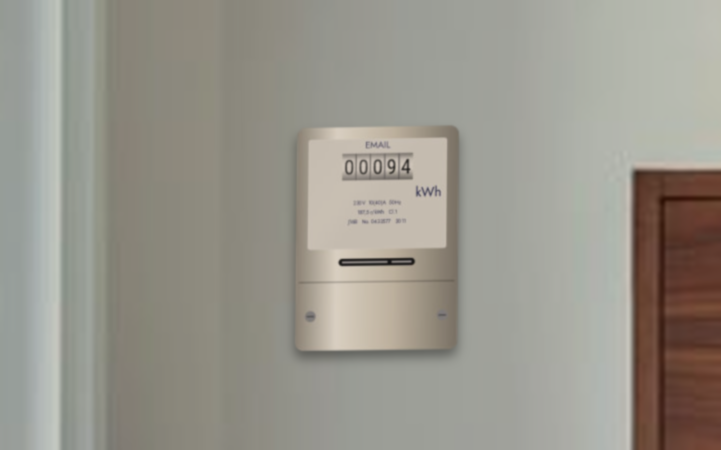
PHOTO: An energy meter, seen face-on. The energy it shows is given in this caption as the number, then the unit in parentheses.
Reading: 94 (kWh)
